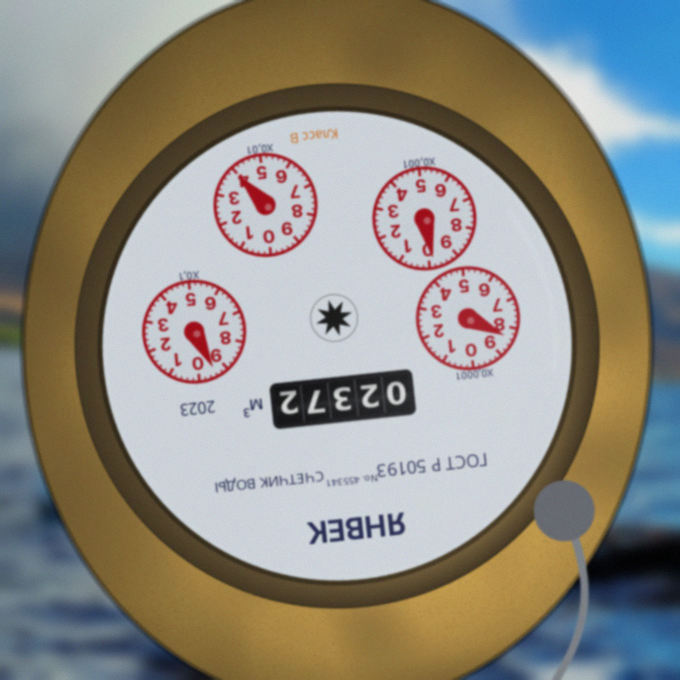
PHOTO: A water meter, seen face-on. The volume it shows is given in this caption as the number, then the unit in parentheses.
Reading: 2371.9398 (m³)
